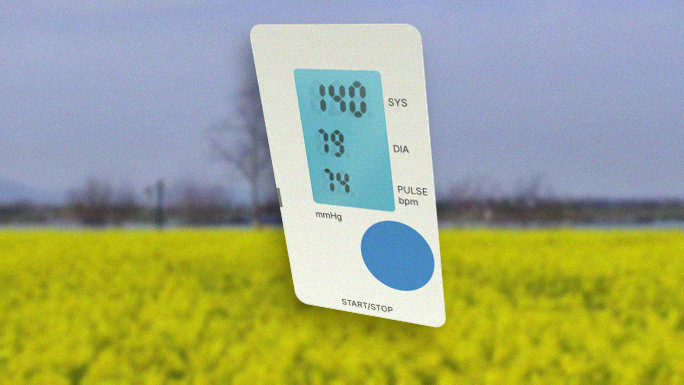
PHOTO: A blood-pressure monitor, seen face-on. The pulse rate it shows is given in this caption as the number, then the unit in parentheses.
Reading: 74 (bpm)
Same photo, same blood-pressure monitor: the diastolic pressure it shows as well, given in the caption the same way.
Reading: 79 (mmHg)
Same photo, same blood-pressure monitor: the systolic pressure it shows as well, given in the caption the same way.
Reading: 140 (mmHg)
